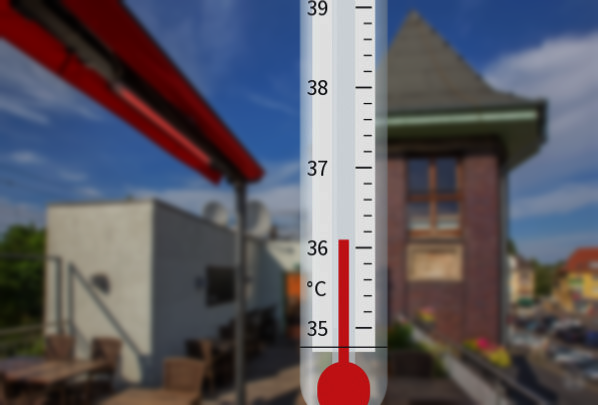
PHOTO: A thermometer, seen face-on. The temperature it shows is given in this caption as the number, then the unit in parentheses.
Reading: 36.1 (°C)
